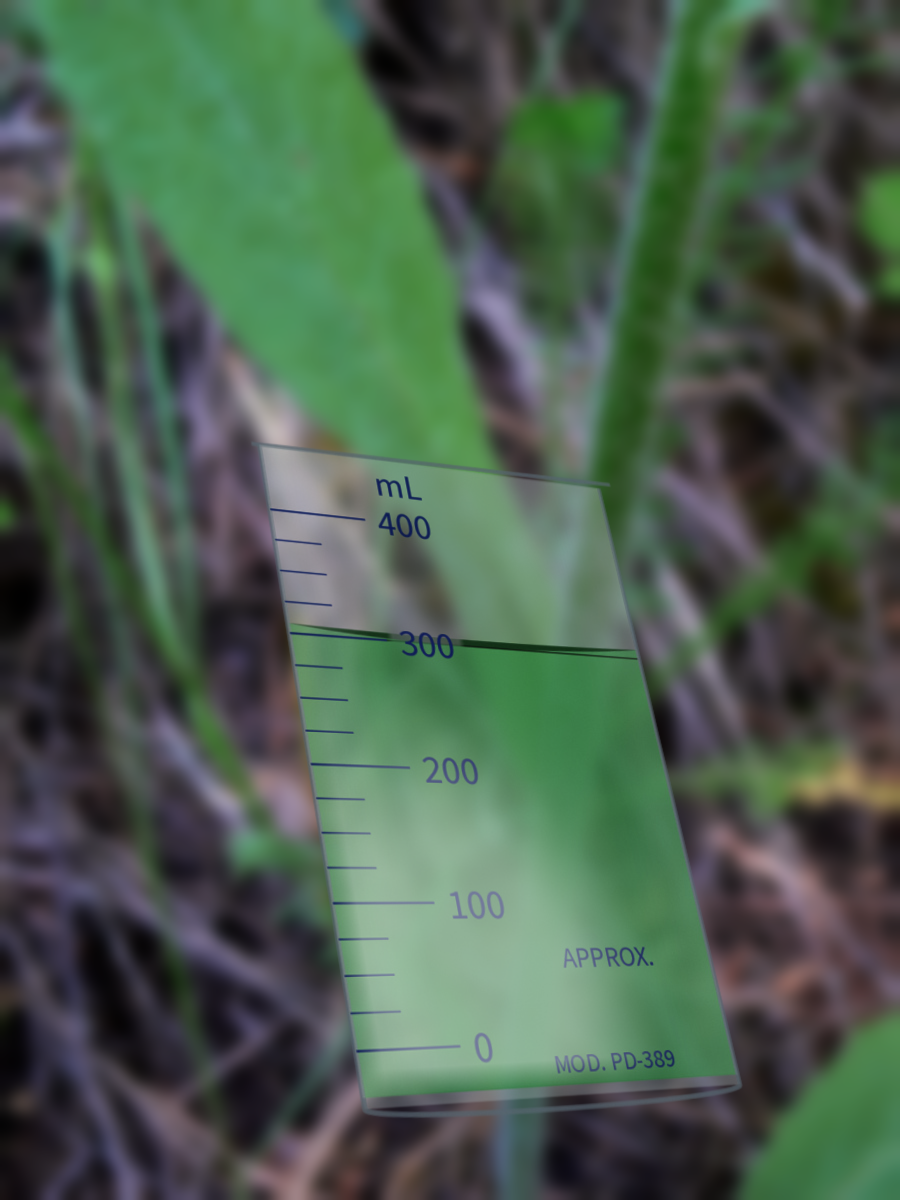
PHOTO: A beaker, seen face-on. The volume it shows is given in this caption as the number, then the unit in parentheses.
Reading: 300 (mL)
